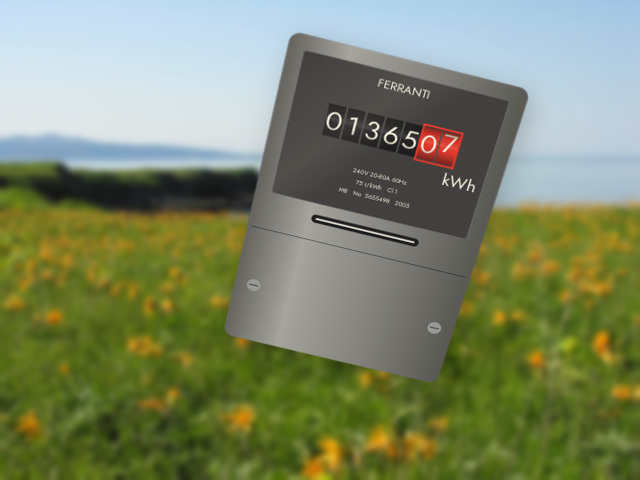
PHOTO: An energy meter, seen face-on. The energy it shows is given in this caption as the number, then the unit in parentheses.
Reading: 1365.07 (kWh)
